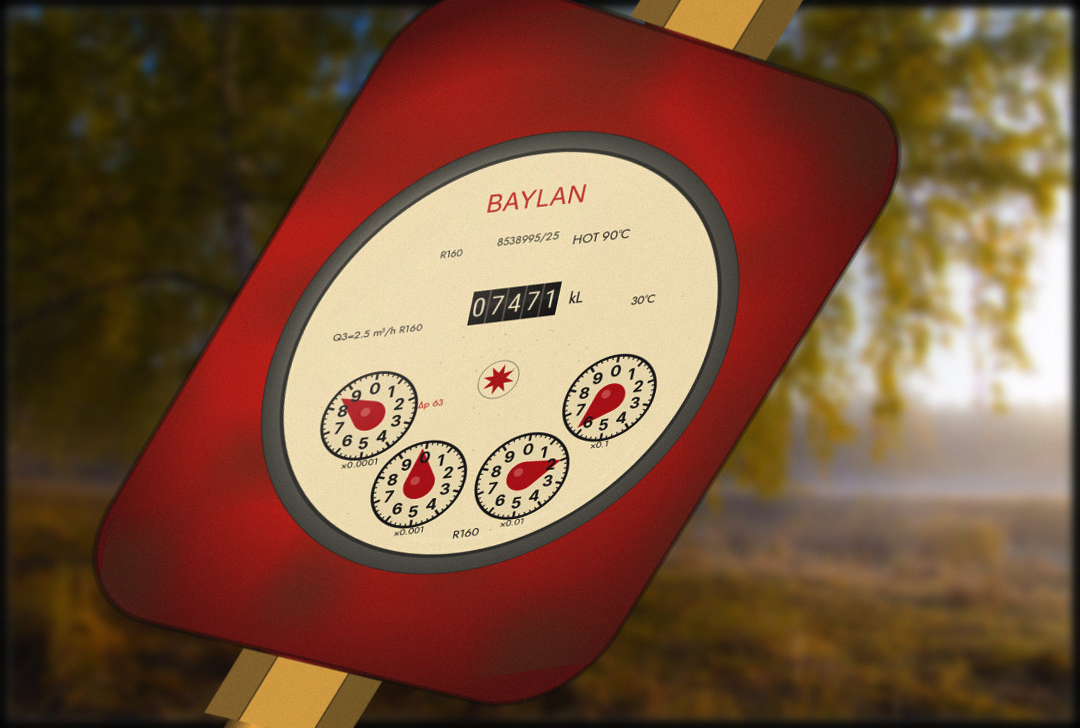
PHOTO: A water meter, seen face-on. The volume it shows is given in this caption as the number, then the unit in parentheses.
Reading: 7471.6198 (kL)
